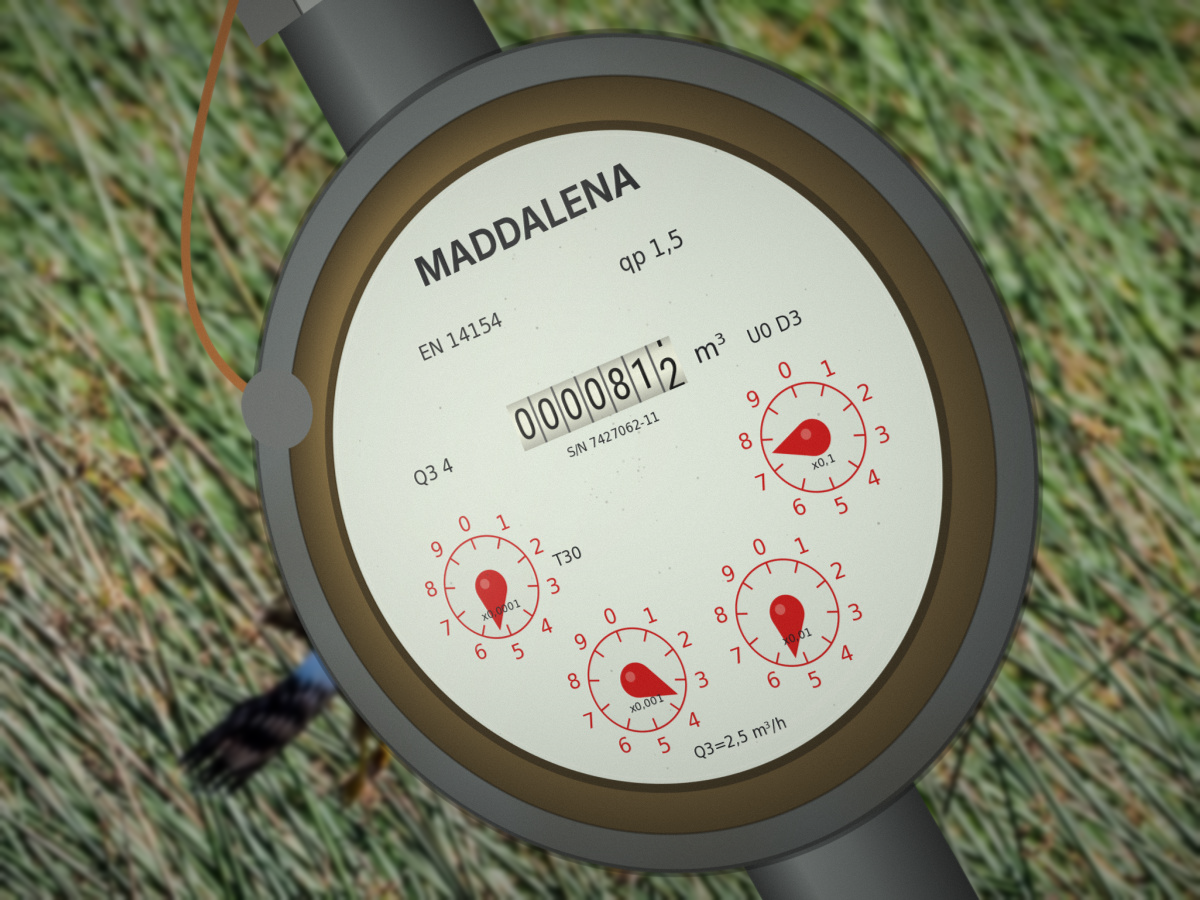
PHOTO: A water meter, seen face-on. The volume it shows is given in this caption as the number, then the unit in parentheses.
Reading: 811.7535 (m³)
